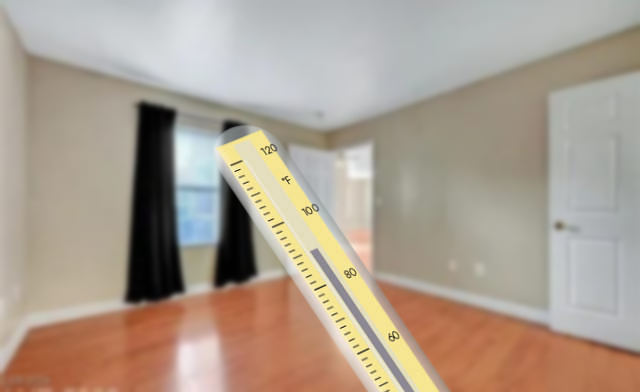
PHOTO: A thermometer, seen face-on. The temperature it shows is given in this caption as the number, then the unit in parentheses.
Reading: 90 (°F)
